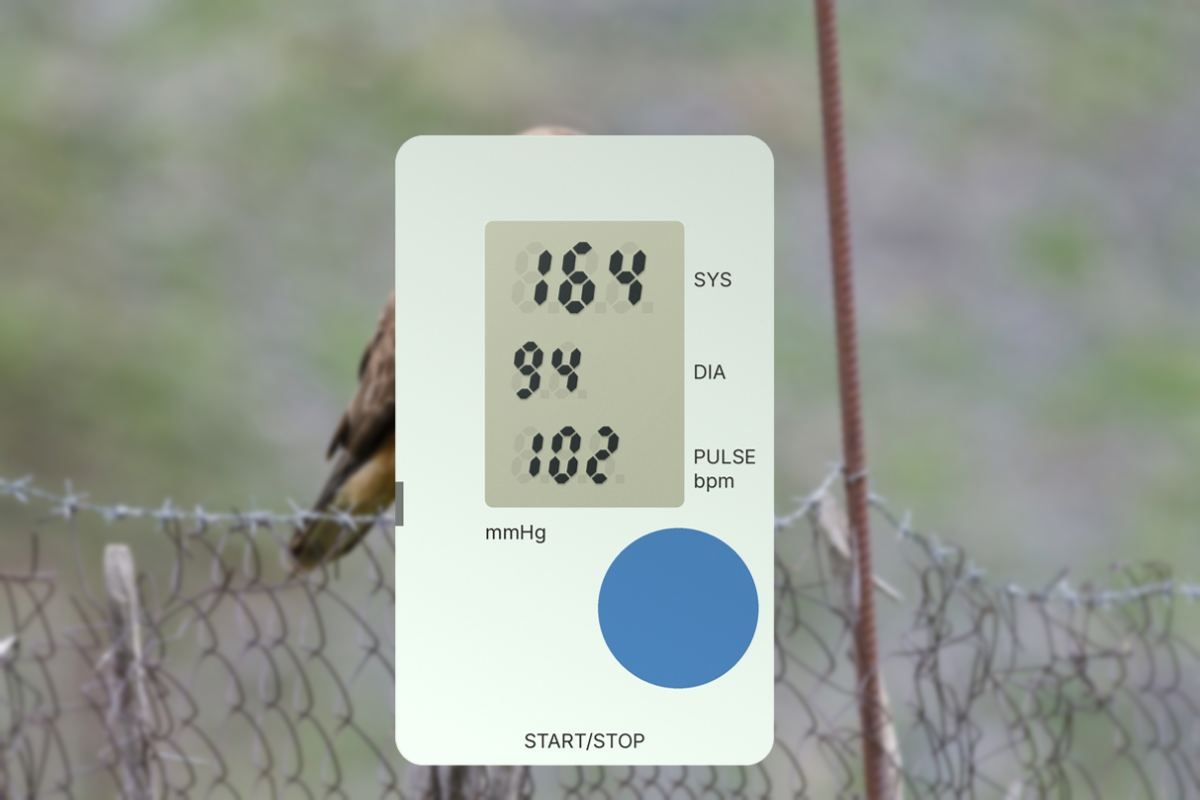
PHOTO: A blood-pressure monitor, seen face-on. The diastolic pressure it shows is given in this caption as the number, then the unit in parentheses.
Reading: 94 (mmHg)
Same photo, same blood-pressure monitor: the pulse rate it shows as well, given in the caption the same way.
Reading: 102 (bpm)
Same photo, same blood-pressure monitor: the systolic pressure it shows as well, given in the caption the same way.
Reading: 164 (mmHg)
